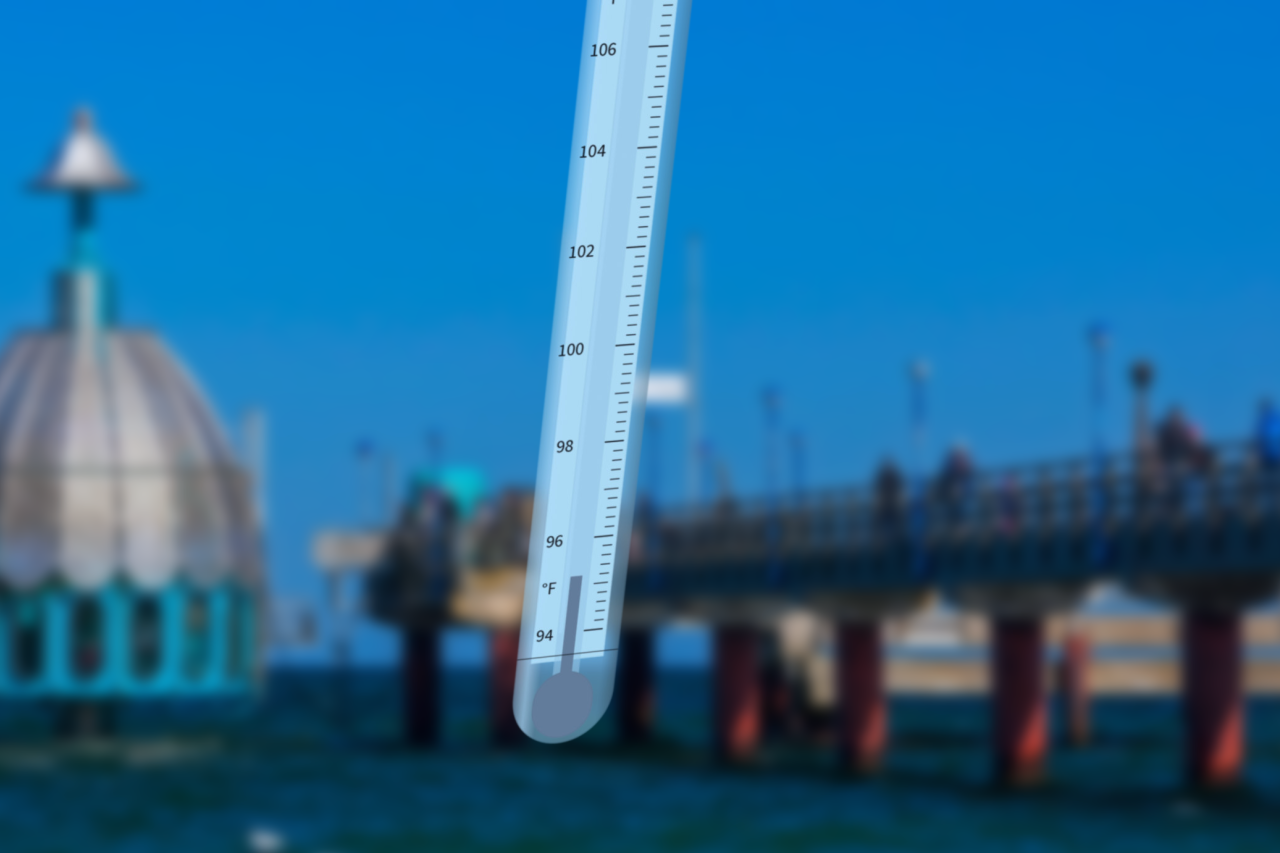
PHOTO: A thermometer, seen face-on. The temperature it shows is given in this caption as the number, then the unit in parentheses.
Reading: 95.2 (°F)
